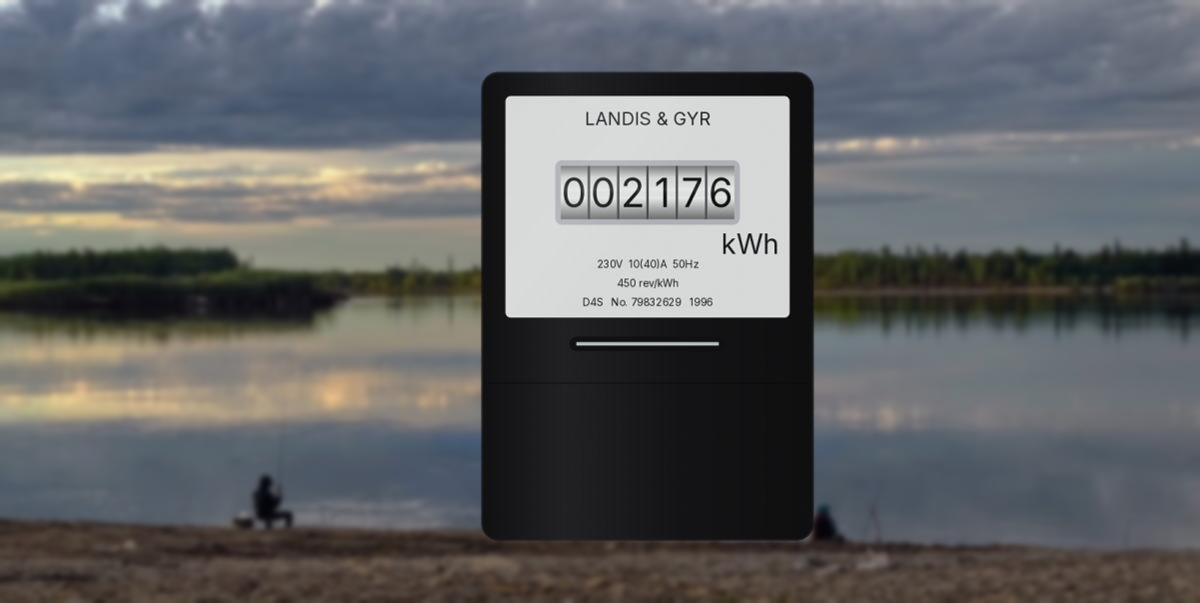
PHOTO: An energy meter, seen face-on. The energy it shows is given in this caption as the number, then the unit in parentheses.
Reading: 2176 (kWh)
